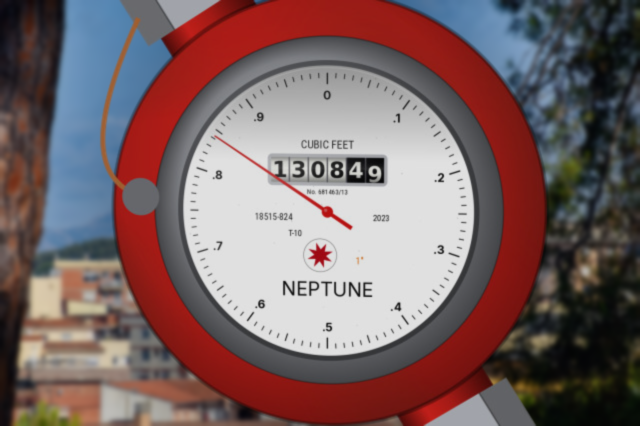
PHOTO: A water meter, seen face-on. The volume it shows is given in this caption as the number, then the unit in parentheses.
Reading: 130848.84 (ft³)
